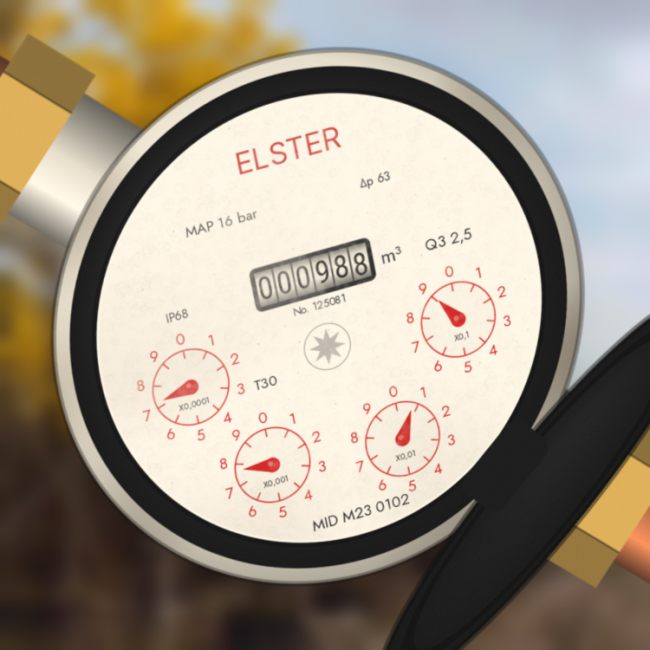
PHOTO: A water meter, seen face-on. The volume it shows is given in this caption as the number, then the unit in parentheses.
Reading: 987.9077 (m³)
